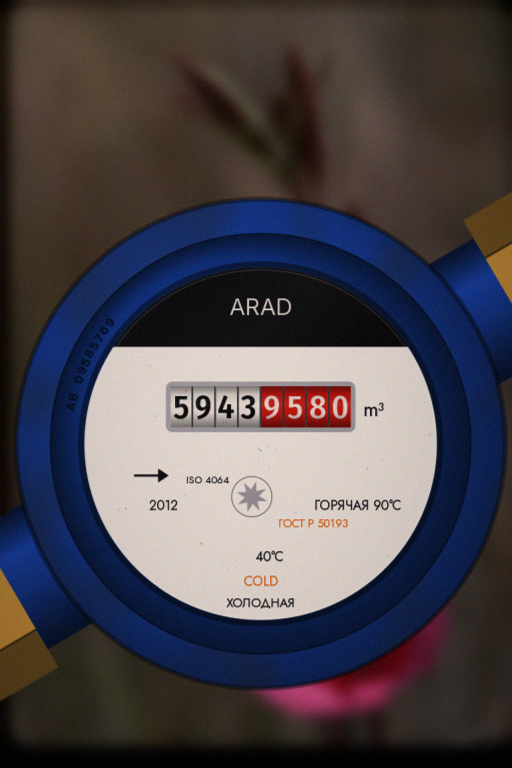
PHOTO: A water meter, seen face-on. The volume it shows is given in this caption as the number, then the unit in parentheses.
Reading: 5943.9580 (m³)
